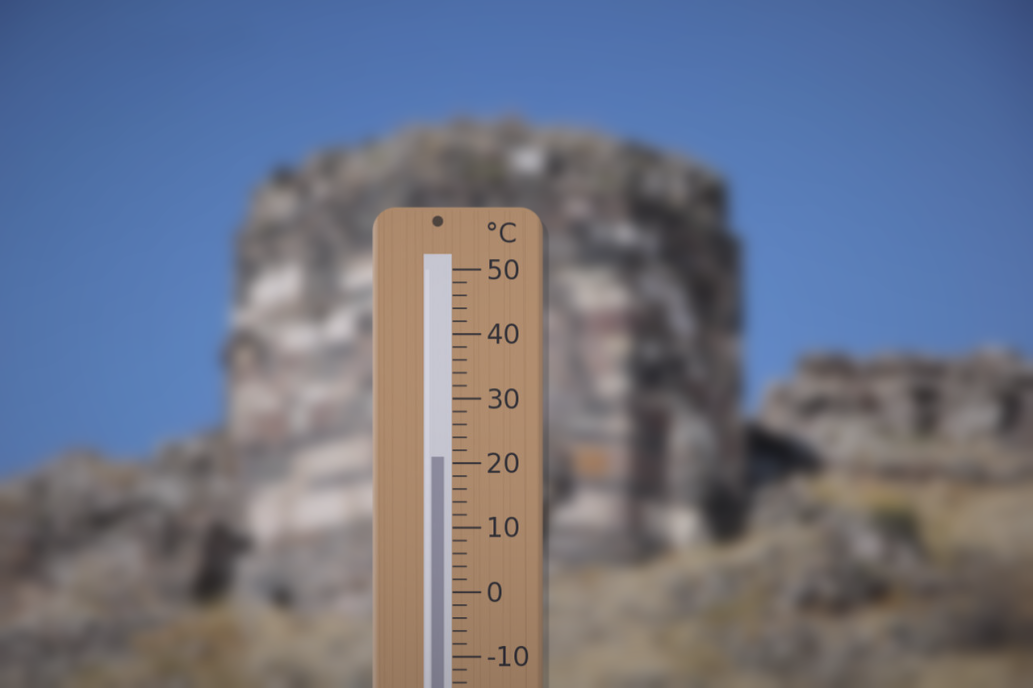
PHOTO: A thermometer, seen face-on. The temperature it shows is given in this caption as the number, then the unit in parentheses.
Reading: 21 (°C)
